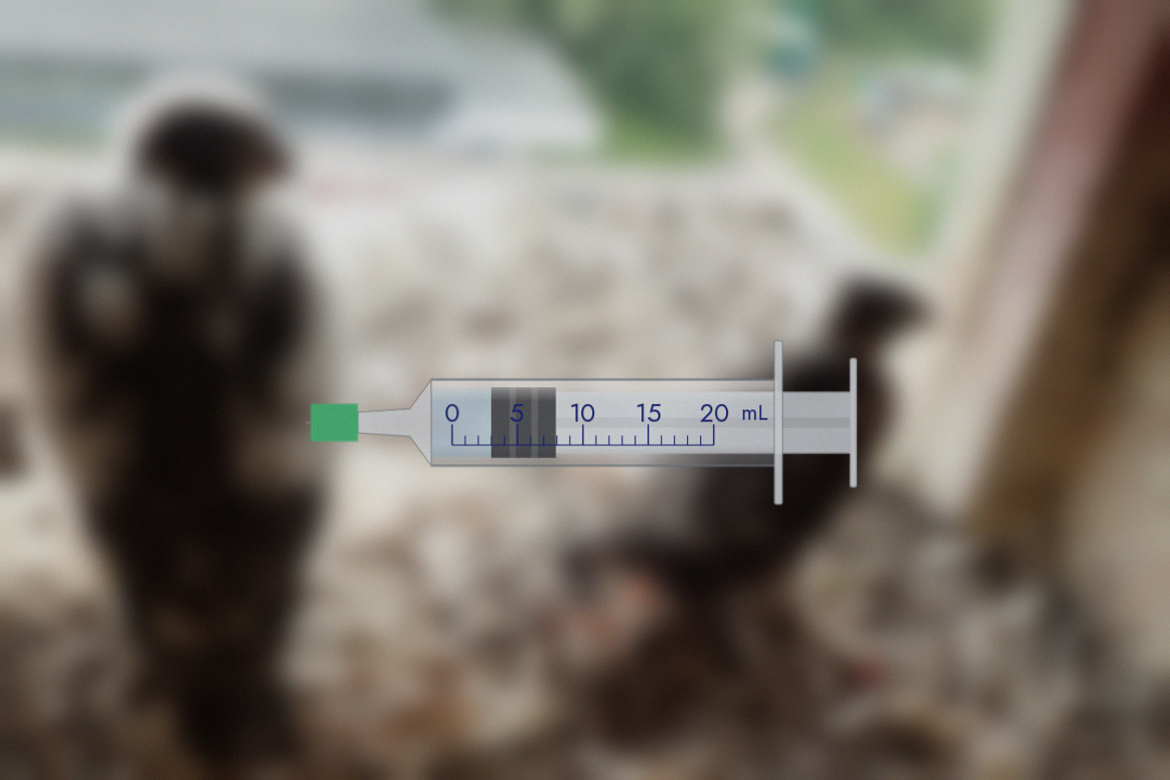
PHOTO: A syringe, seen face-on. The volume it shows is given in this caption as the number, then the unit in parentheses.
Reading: 3 (mL)
